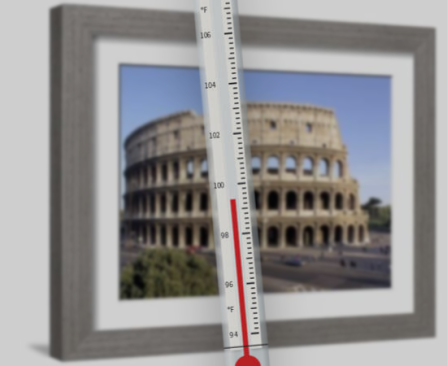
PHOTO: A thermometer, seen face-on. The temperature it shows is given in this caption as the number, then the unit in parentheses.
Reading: 99.4 (°F)
